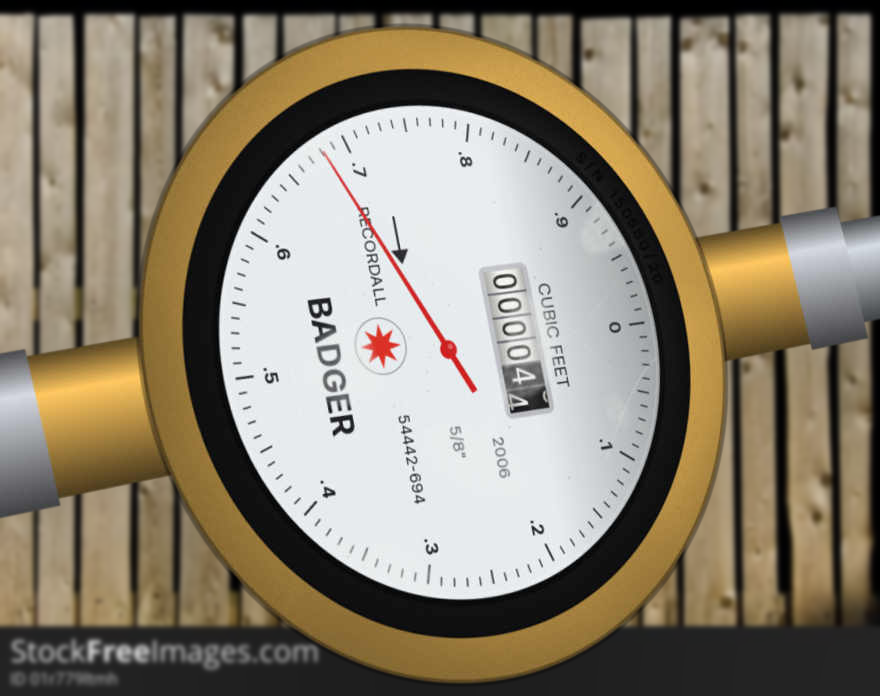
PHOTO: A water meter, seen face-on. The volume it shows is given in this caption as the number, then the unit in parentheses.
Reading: 43.68 (ft³)
